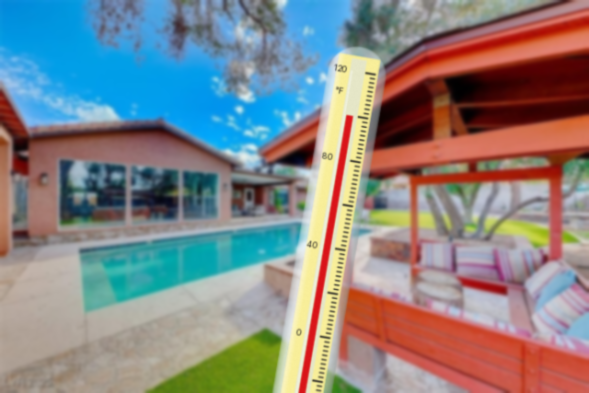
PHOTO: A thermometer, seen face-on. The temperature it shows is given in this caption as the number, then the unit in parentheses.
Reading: 100 (°F)
